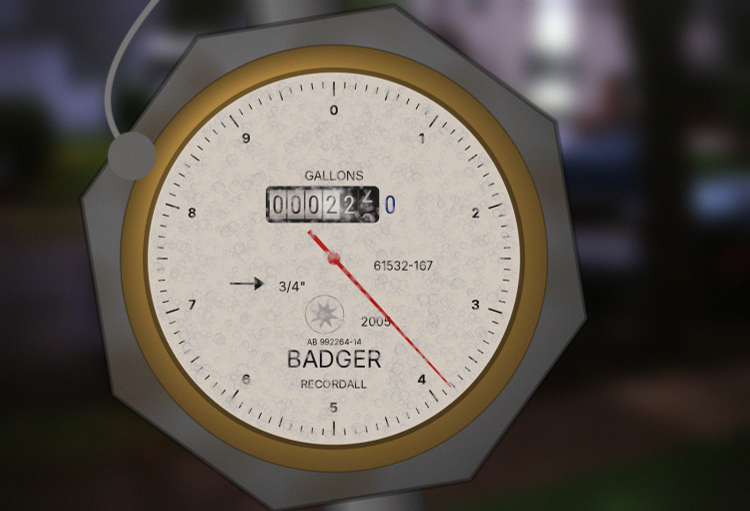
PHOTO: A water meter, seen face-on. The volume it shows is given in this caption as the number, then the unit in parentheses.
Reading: 2223.8 (gal)
